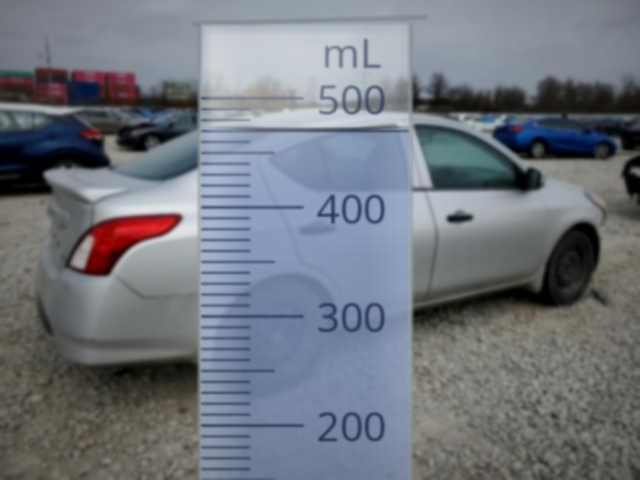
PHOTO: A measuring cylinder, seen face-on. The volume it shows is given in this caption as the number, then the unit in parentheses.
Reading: 470 (mL)
